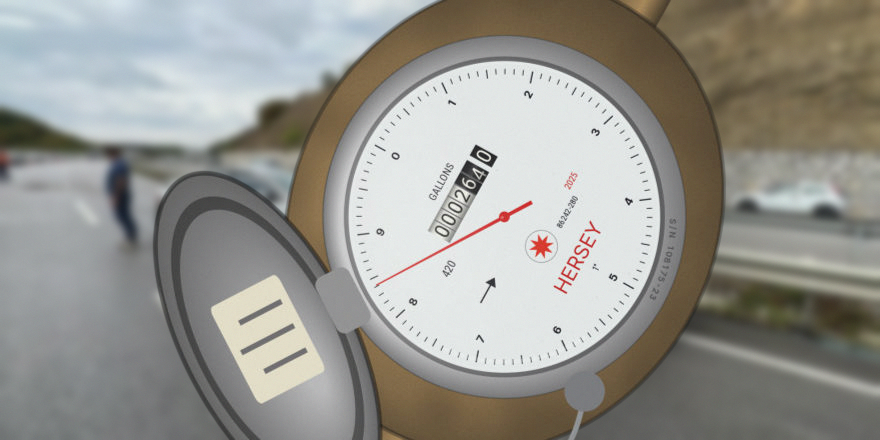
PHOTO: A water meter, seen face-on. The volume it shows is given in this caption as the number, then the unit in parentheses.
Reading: 2638.4 (gal)
